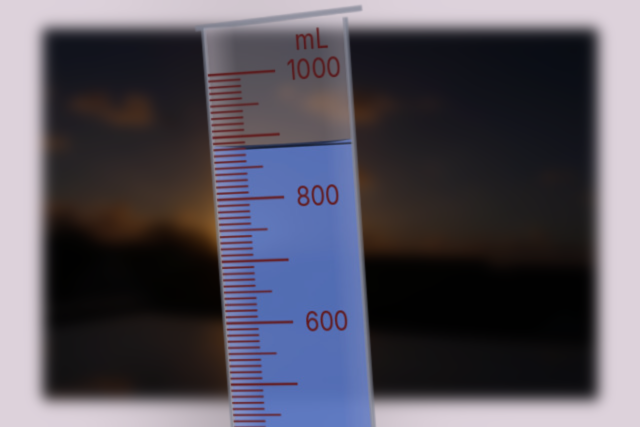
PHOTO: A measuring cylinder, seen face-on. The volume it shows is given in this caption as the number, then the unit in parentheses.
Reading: 880 (mL)
